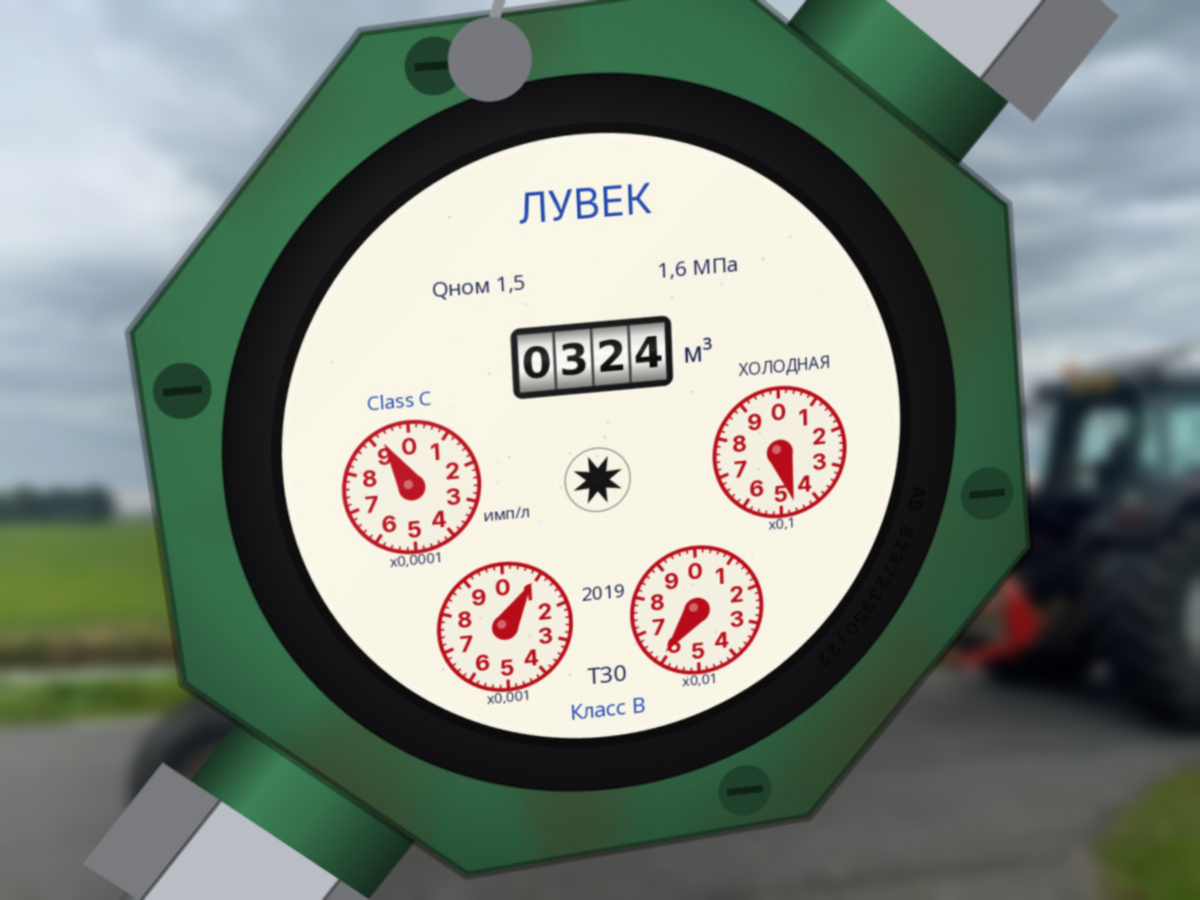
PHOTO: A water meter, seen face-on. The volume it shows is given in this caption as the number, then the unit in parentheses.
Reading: 324.4609 (m³)
